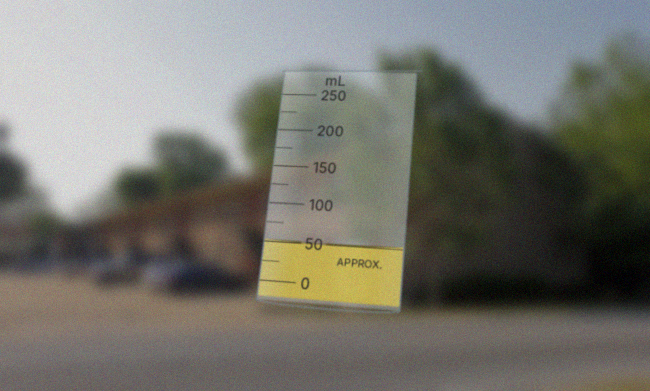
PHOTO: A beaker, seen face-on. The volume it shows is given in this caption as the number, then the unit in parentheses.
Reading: 50 (mL)
